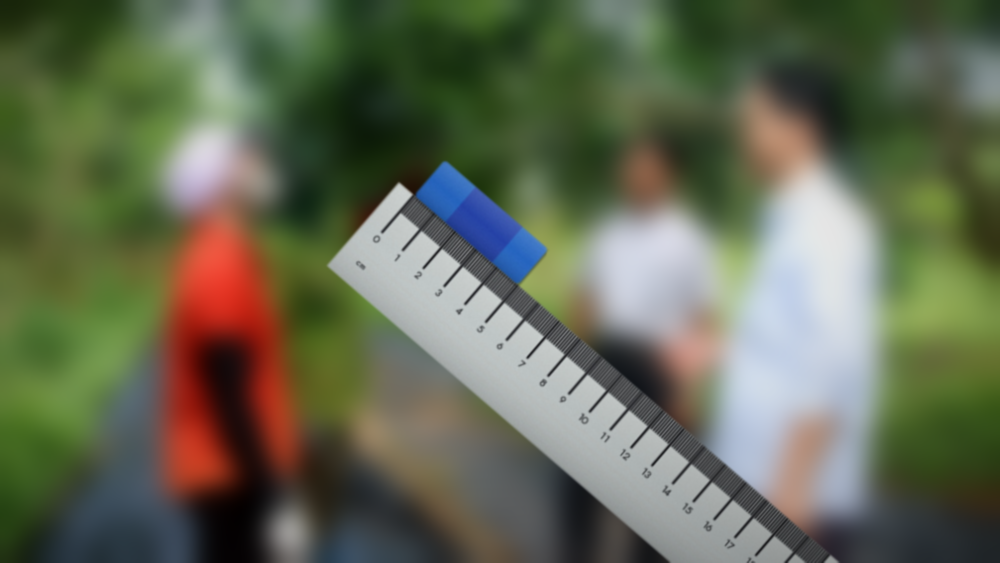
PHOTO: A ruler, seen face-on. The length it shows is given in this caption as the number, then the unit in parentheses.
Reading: 5 (cm)
